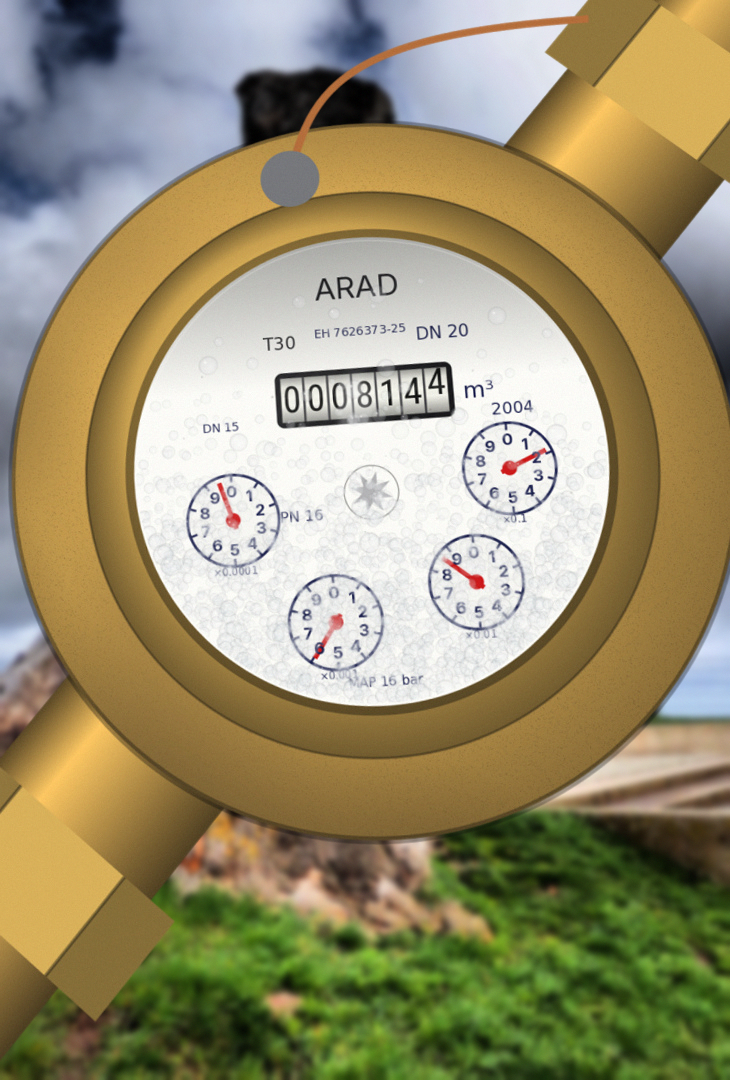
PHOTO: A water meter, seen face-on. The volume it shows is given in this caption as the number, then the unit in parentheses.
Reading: 8144.1859 (m³)
